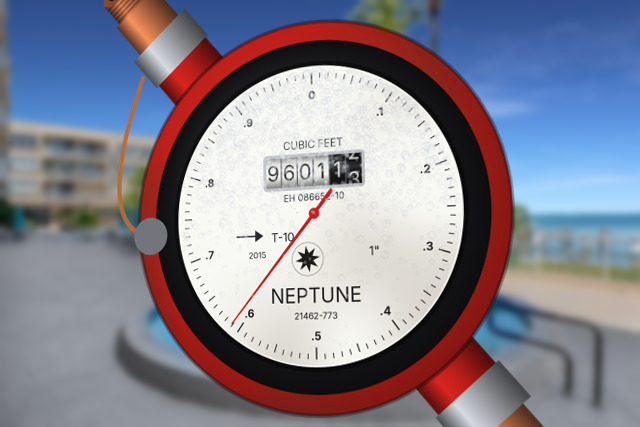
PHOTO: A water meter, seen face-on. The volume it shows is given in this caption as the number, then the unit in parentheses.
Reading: 960112.61 (ft³)
